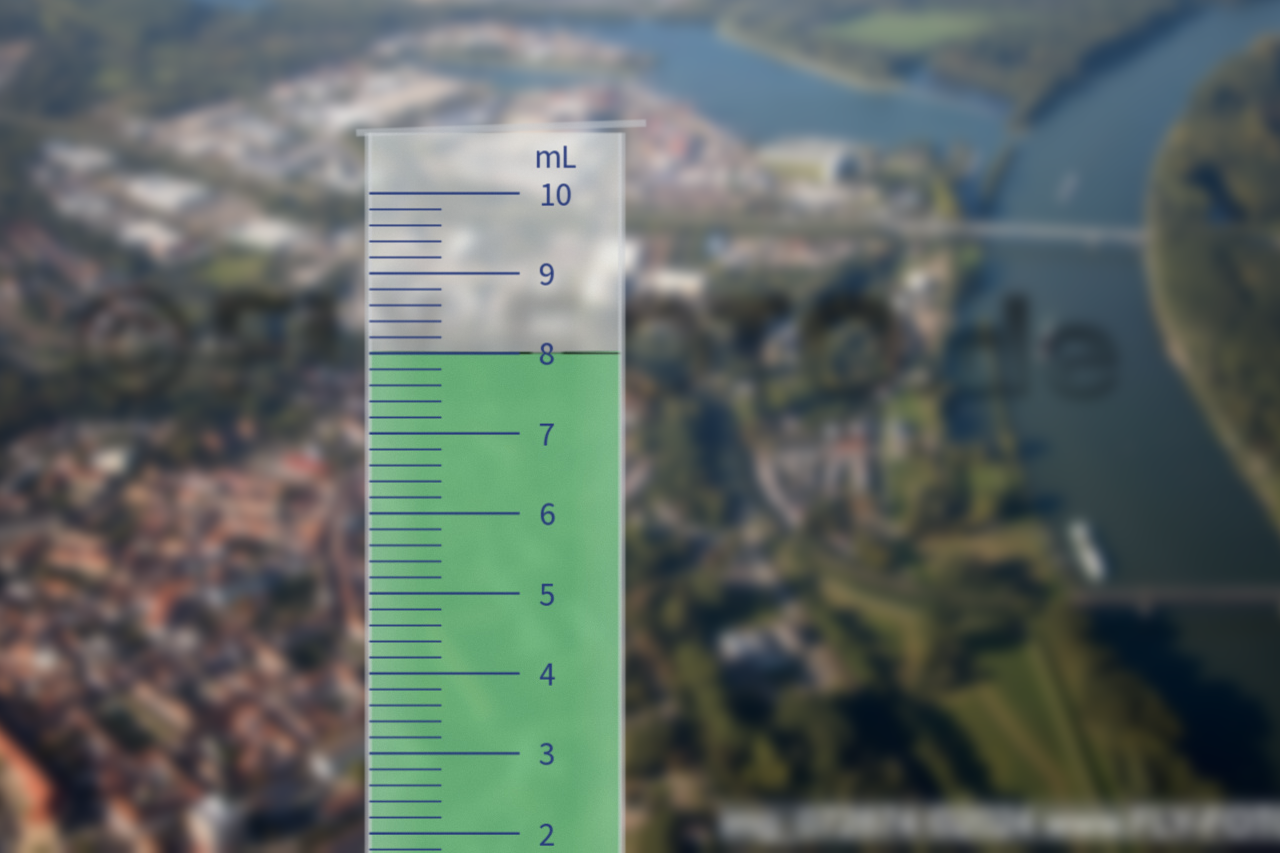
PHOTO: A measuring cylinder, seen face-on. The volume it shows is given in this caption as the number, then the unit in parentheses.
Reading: 8 (mL)
